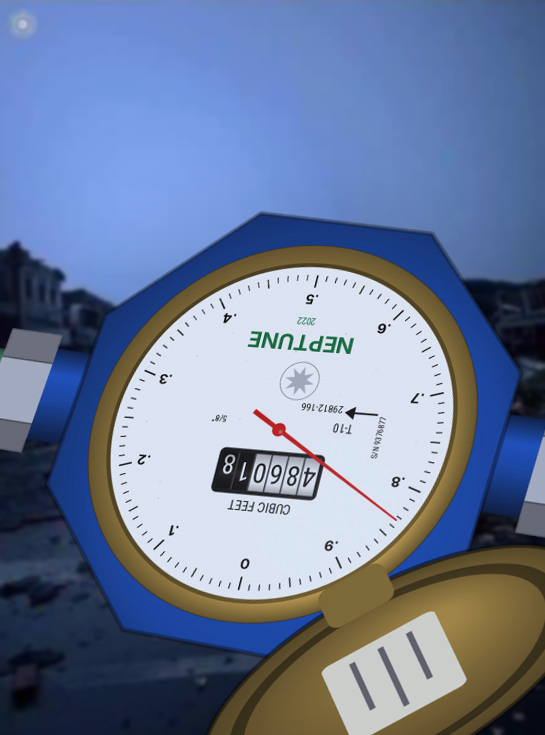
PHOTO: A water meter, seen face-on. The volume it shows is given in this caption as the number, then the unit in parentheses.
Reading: 486017.83 (ft³)
